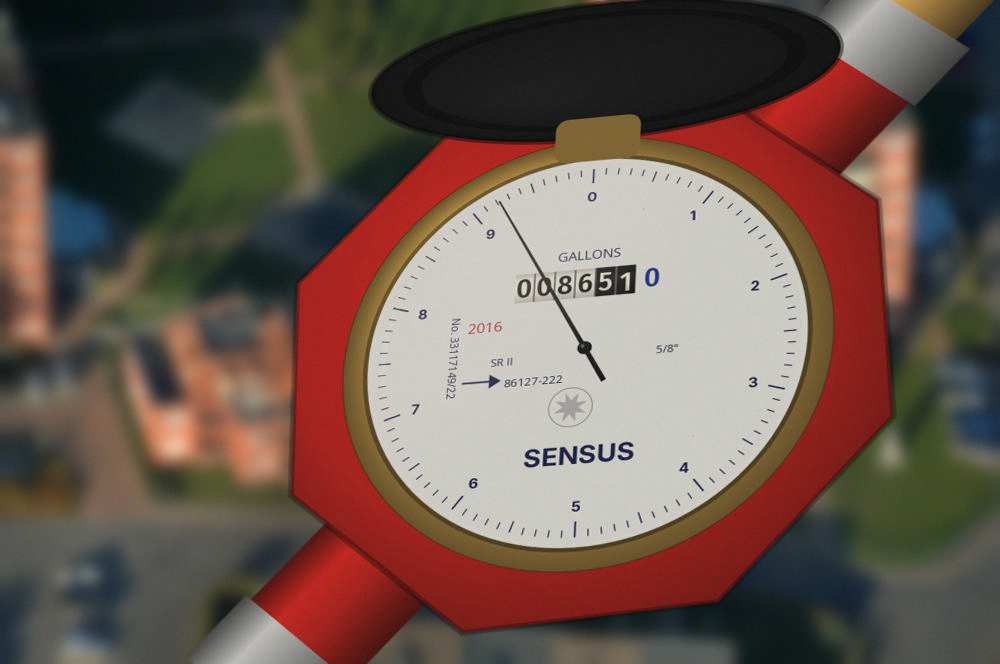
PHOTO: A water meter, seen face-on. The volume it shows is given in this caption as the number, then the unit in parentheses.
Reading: 86509.2 (gal)
